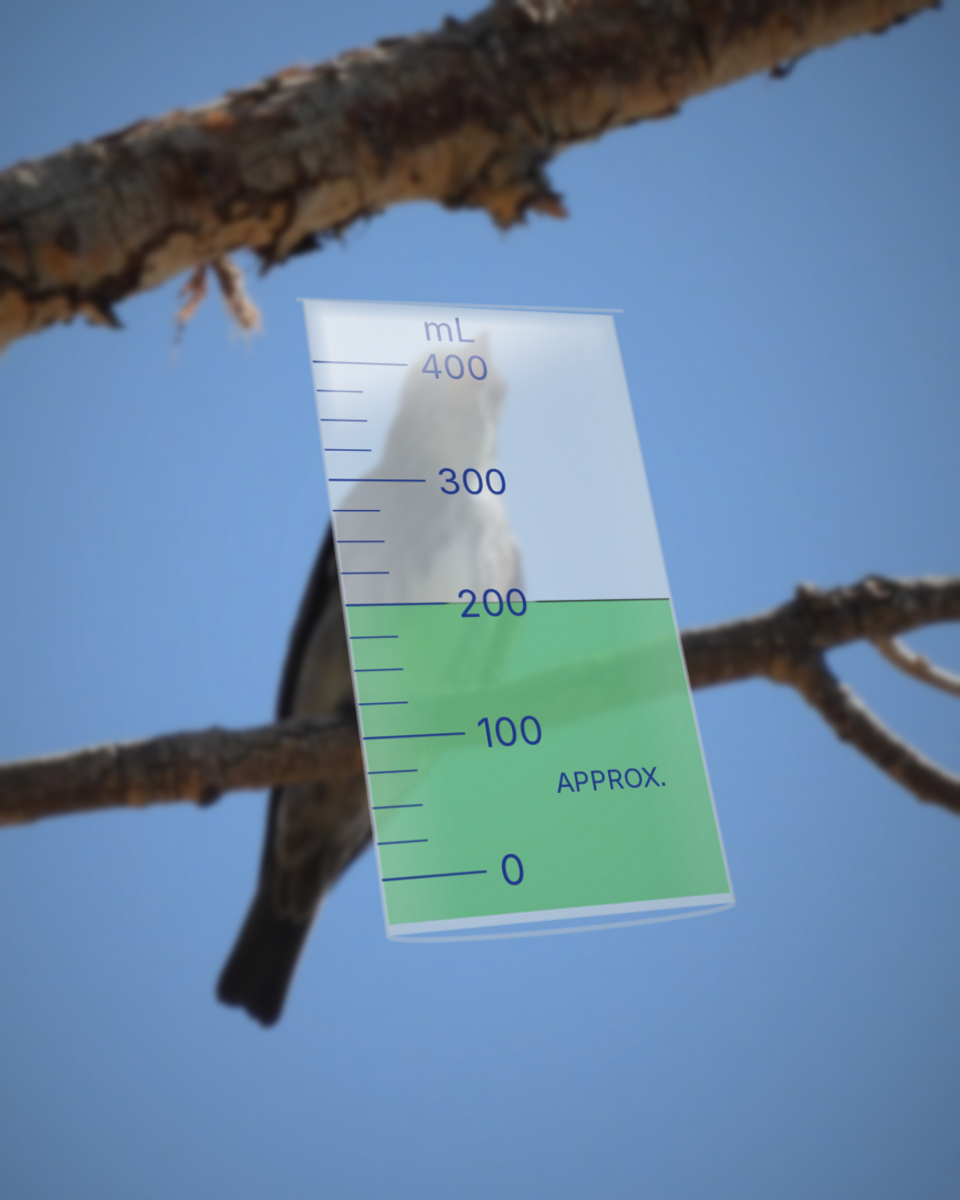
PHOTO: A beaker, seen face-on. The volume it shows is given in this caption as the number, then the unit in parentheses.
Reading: 200 (mL)
